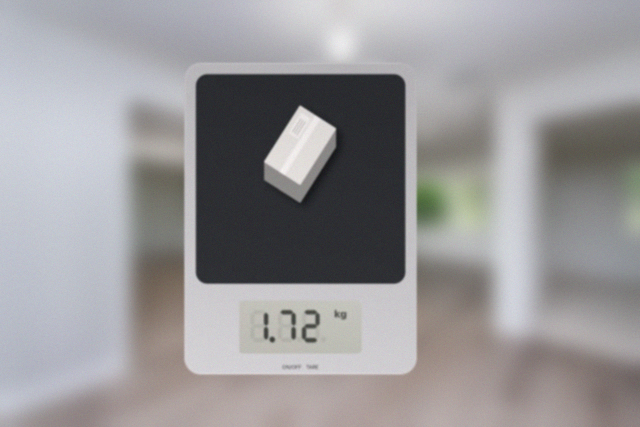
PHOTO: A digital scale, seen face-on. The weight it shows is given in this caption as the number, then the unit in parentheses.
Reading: 1.72 (kg)
